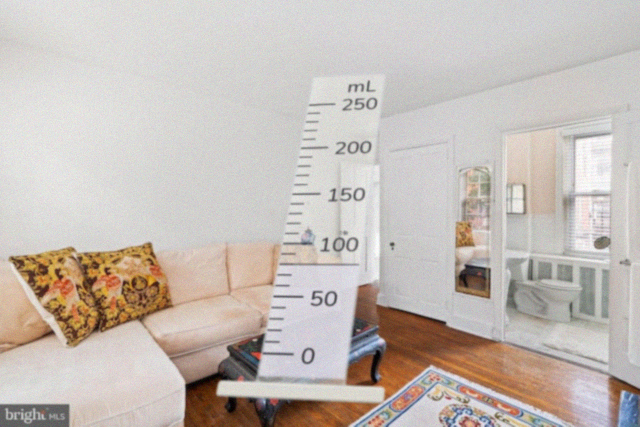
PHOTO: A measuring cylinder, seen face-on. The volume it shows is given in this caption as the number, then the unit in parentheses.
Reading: 80 (mL)
